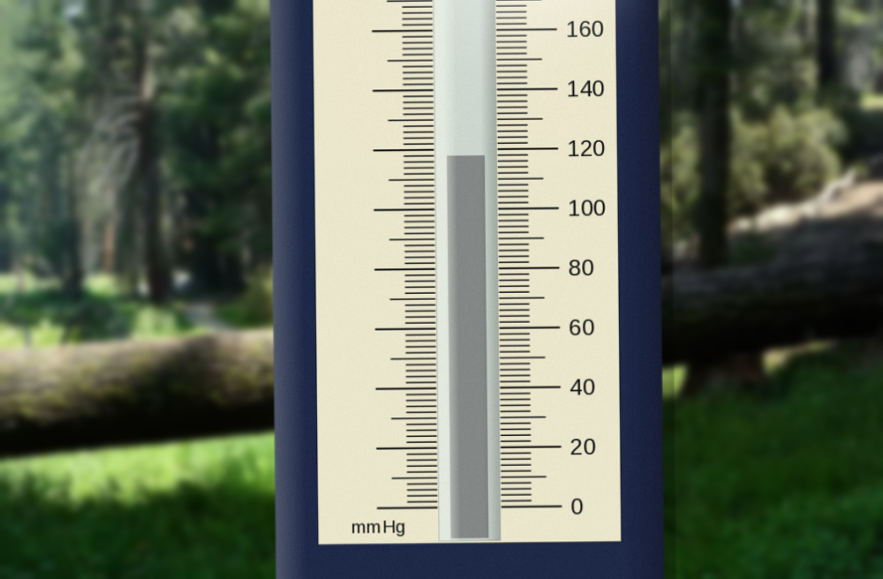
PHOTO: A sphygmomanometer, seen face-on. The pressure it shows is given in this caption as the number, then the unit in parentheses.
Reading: 118 (mmHg)
